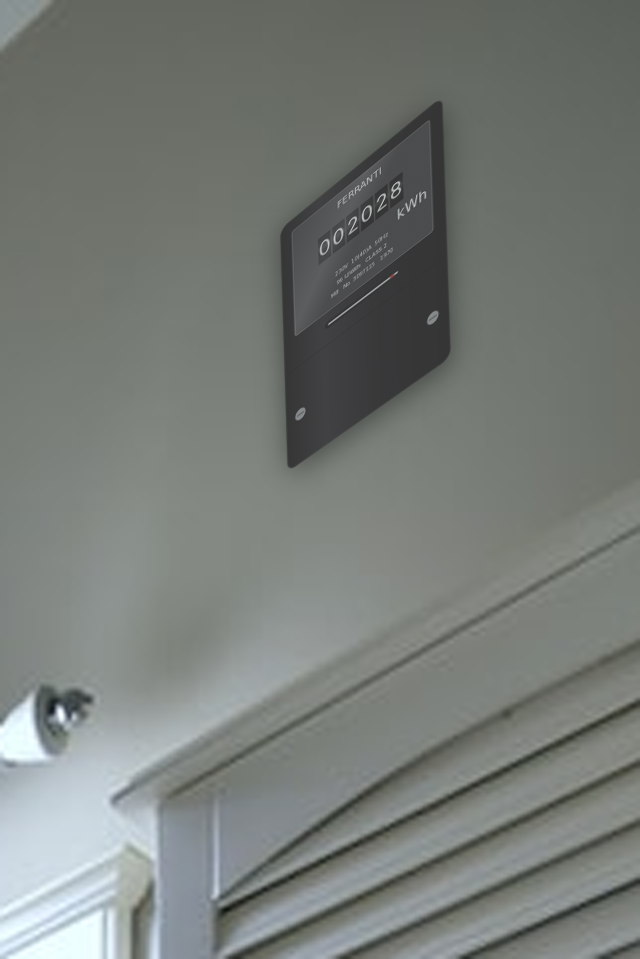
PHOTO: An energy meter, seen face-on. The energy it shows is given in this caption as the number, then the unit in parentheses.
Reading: 2028 (kWh)
